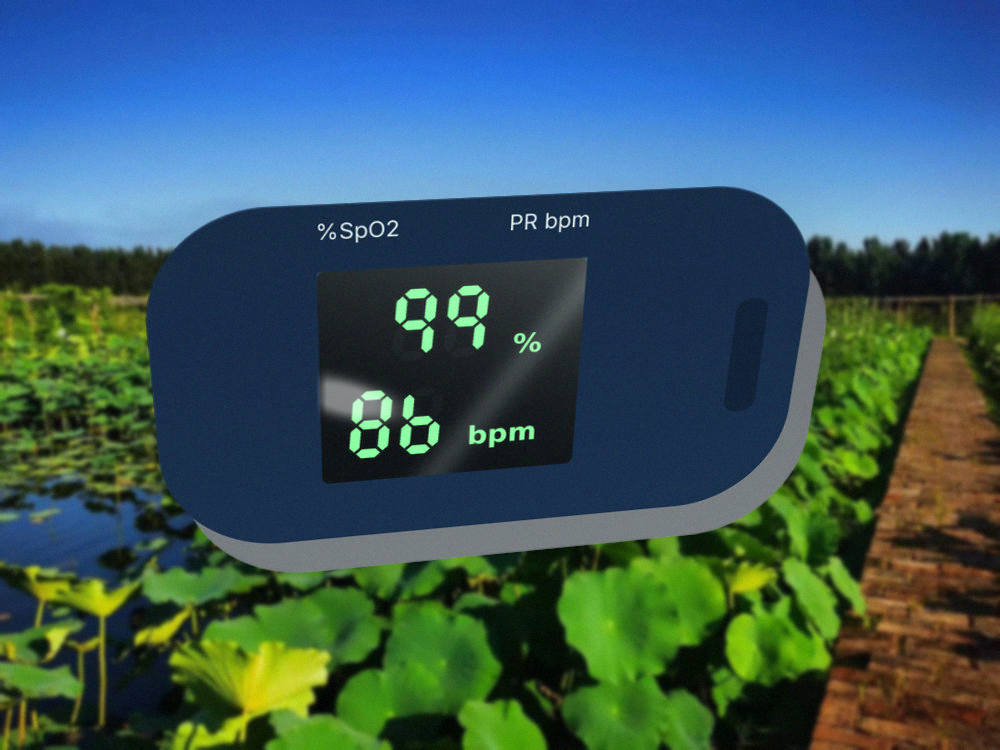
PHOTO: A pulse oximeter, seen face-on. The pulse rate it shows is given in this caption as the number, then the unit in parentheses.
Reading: 86 (bpm)
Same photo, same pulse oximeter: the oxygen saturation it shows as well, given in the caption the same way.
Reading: 99 (%)
